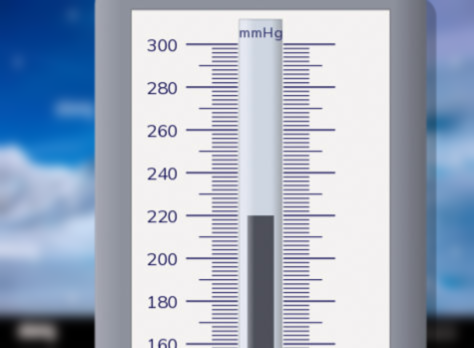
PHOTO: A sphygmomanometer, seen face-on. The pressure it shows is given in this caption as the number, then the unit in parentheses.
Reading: 220 (mmHg)
